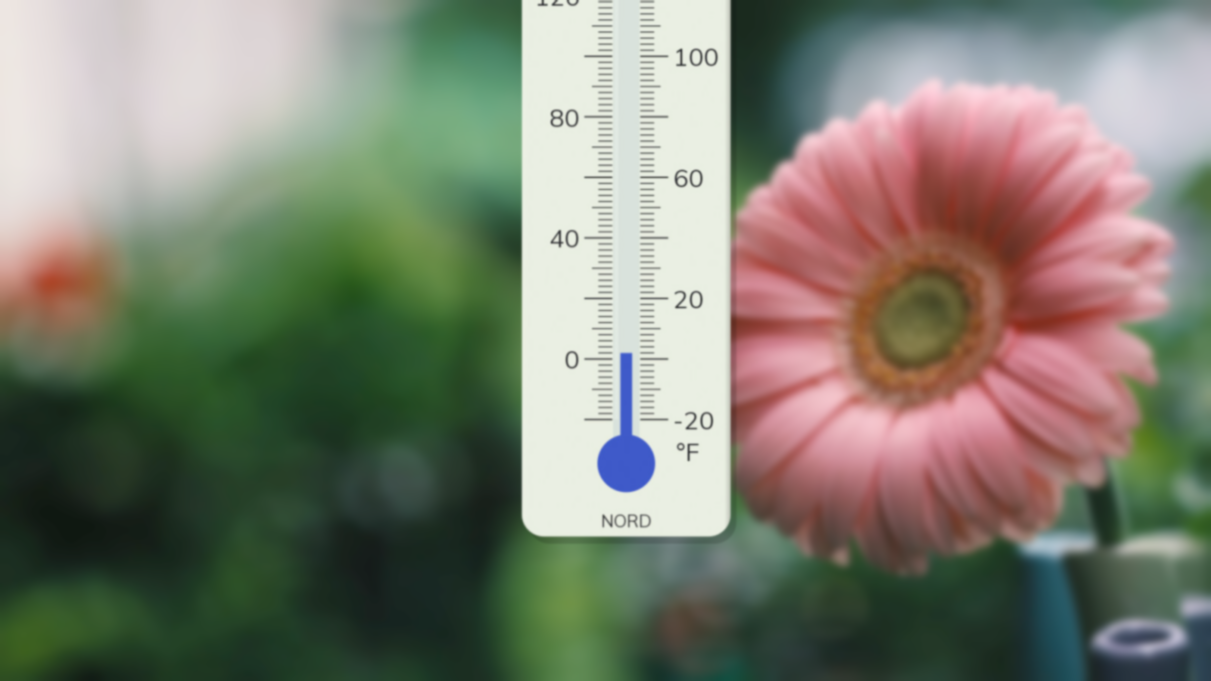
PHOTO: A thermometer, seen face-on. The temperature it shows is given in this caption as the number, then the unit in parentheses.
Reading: 2 (°F)
